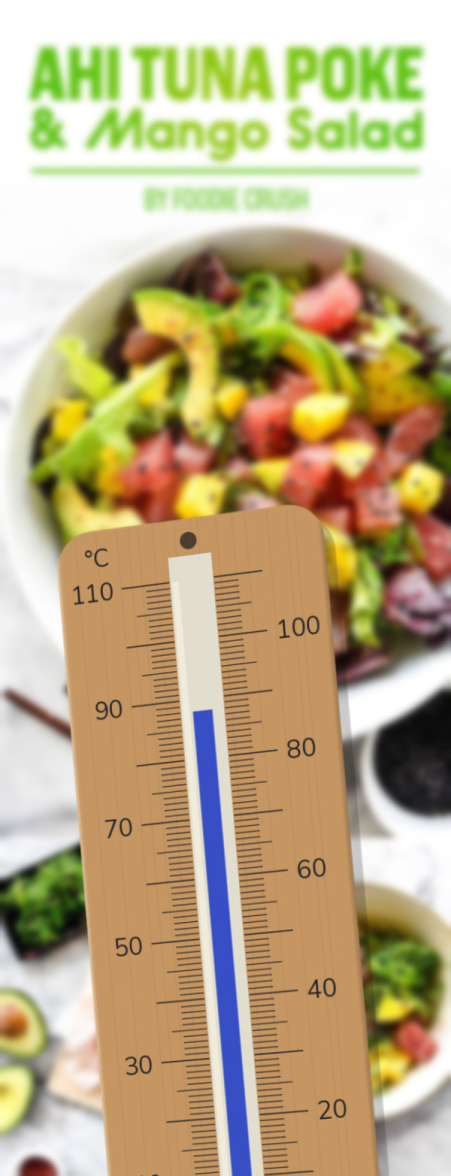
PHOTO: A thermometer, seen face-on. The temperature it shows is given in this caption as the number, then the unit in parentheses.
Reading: 88 (°C)
